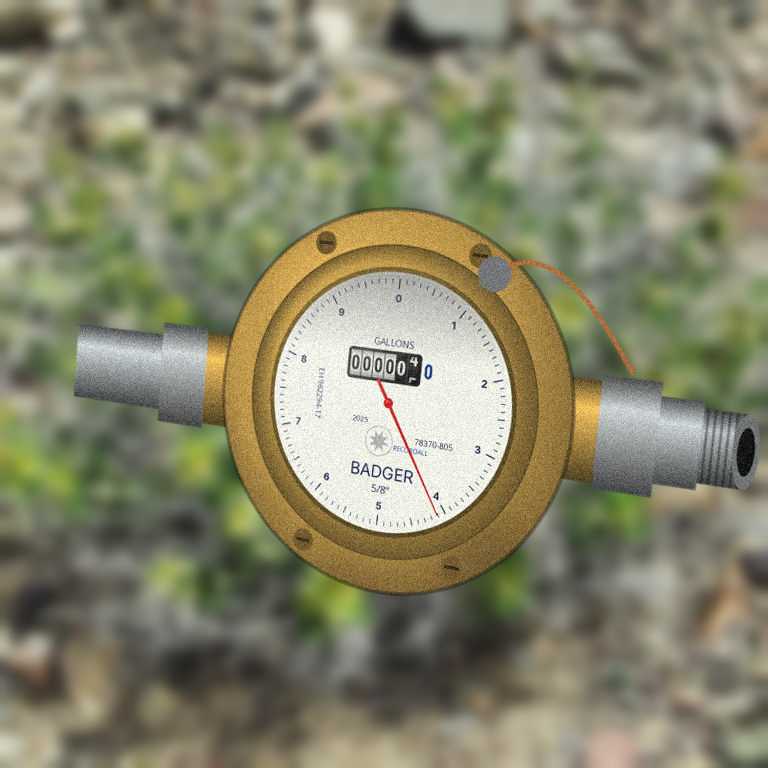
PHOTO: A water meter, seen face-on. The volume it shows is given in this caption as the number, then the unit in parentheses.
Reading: 44.1 (gal)
